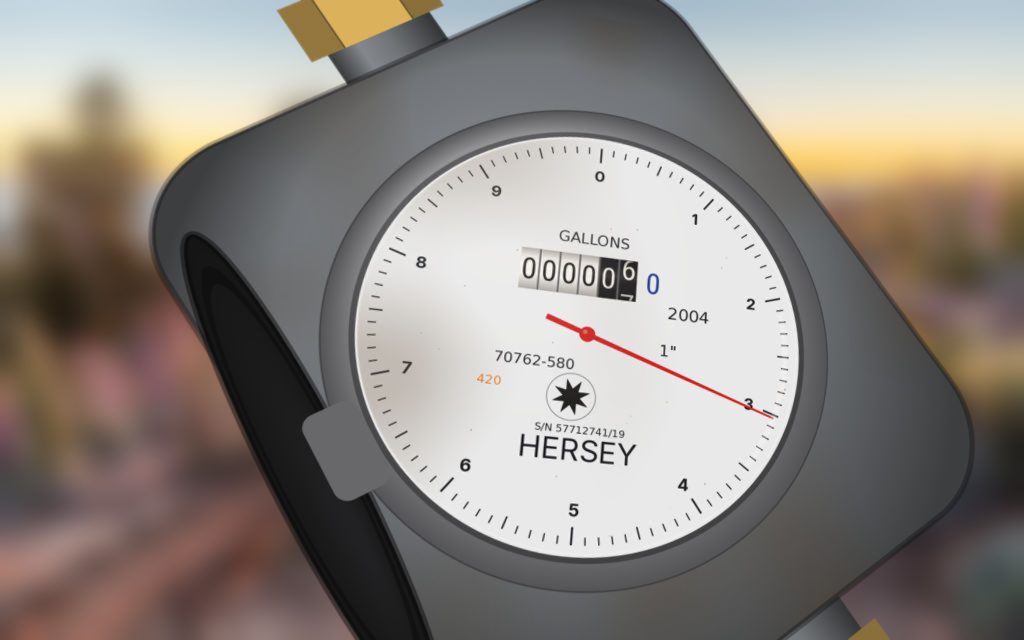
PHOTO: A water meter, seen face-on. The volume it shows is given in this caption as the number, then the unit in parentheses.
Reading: 63.0 (gal)
